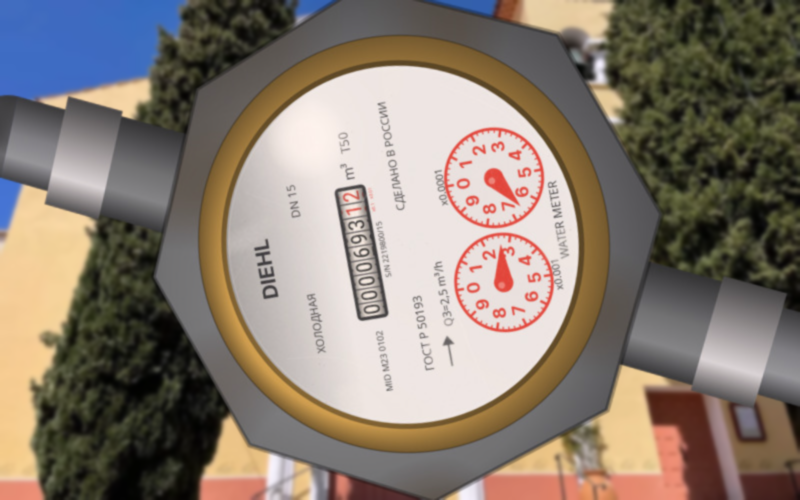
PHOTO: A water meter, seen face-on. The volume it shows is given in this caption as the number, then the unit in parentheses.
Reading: 693.1226 (m³)
